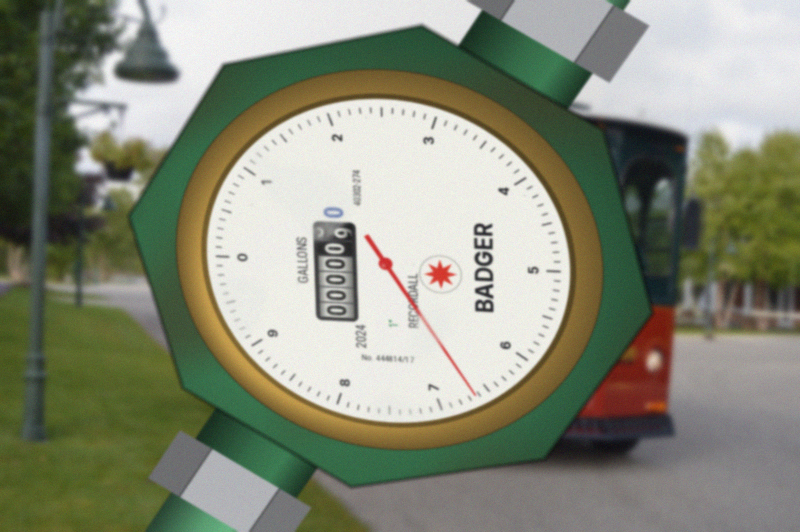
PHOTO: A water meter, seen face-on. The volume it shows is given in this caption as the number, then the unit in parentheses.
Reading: 86.6 (gal)
